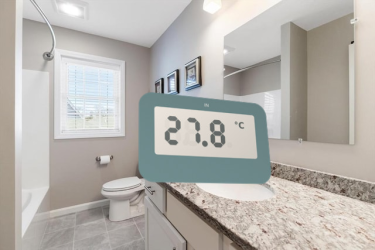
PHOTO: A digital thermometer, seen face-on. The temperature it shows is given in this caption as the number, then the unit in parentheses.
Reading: 27.8 (°C)
